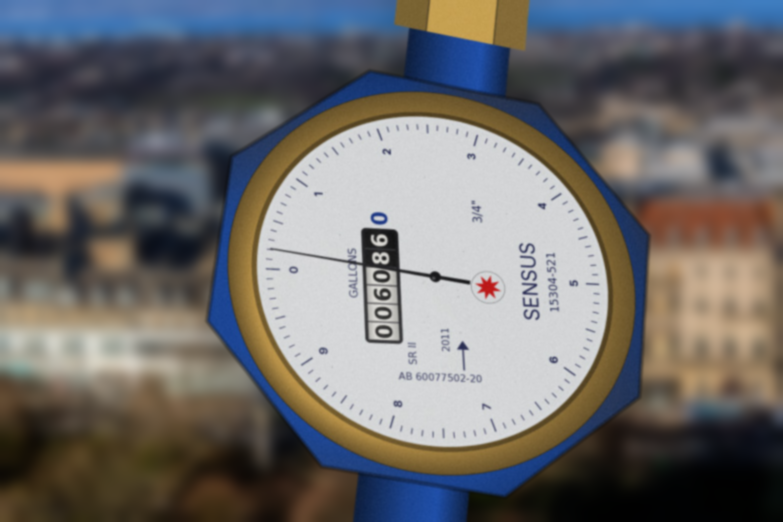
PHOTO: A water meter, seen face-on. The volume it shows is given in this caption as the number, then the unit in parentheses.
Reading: 60860.2 (gal)
